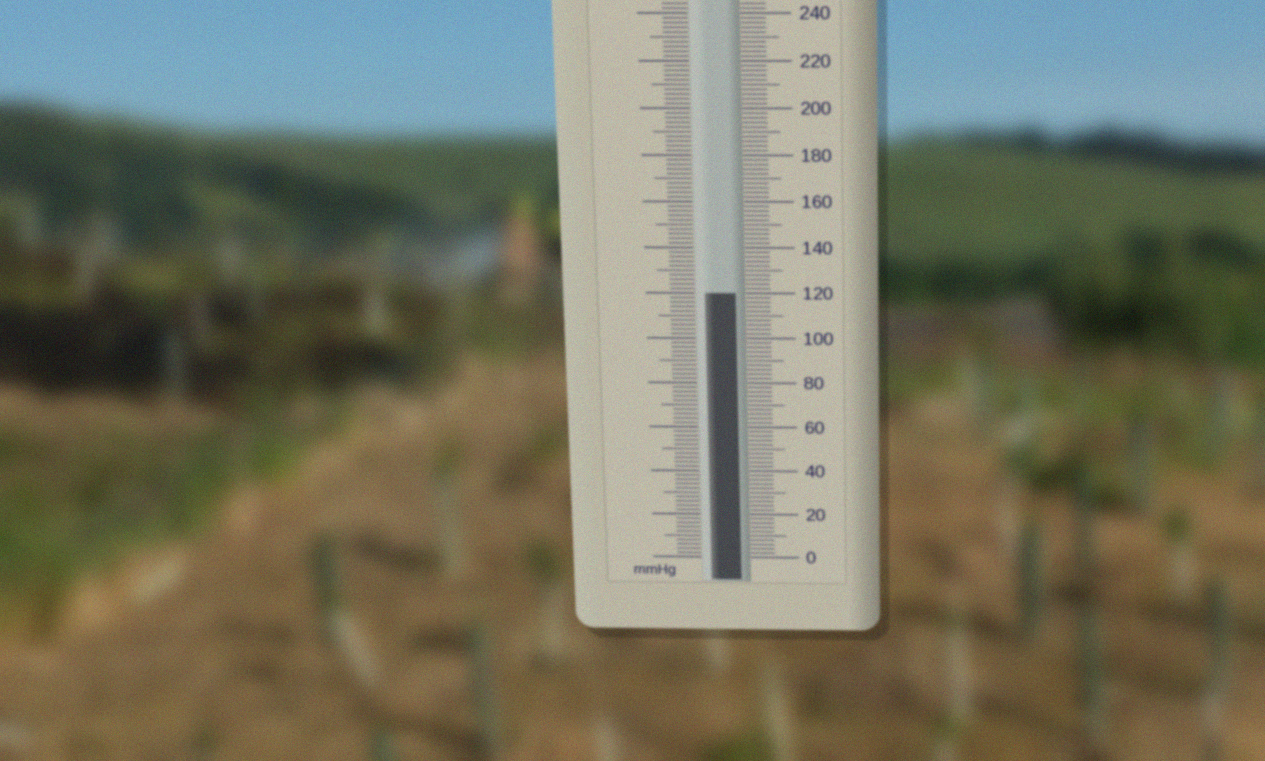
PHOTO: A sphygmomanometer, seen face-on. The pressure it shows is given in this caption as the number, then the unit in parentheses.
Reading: 120 (mmHg)
